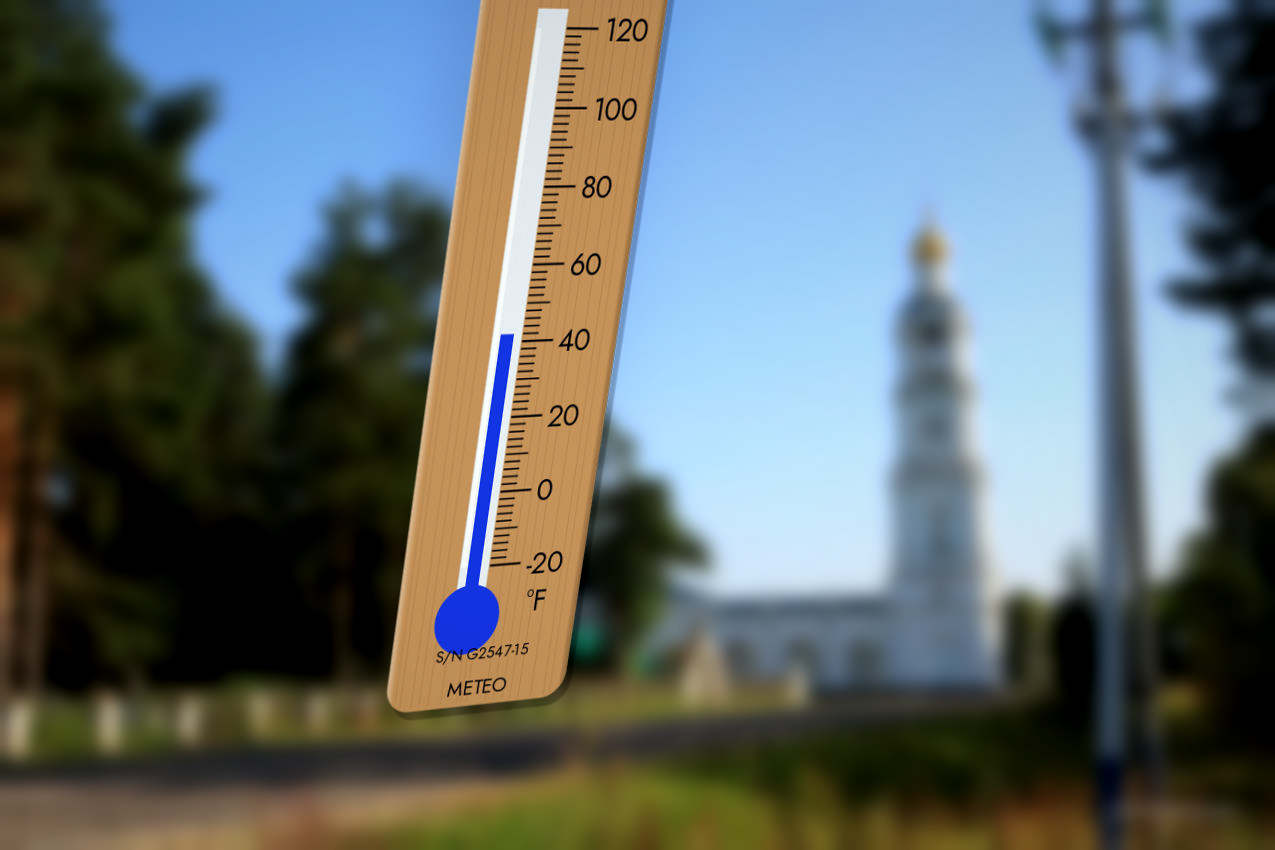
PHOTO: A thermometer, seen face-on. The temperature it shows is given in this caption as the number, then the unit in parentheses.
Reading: 42 (°F)
